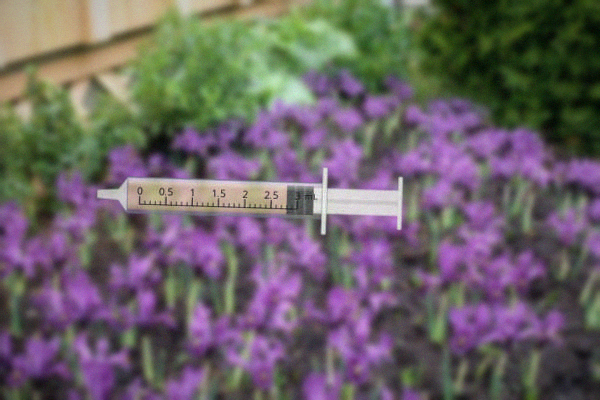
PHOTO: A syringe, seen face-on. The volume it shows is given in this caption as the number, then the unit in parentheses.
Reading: 2.8 (mL)
